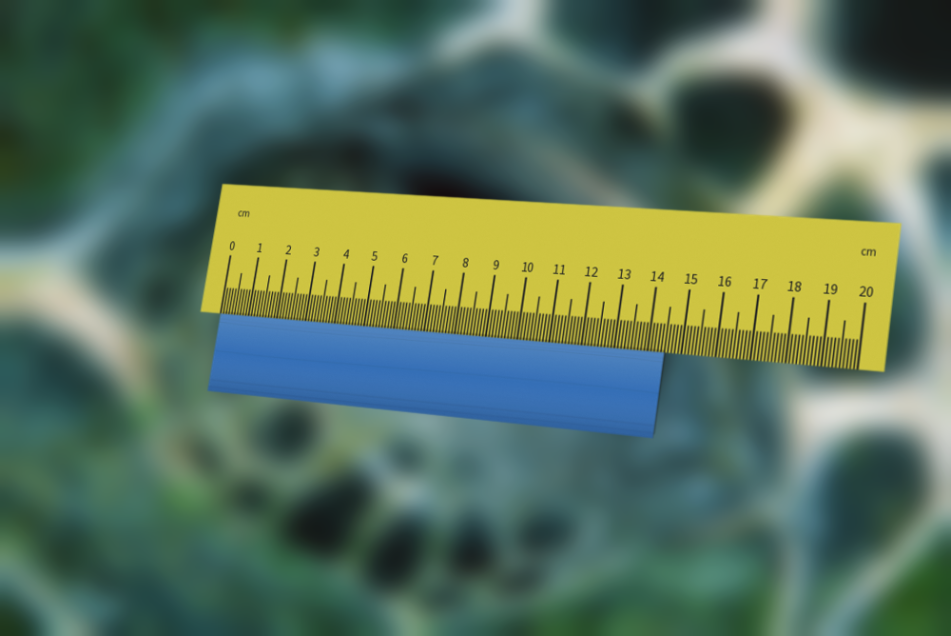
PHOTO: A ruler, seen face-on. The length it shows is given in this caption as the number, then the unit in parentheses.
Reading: 14.5 (cm)
